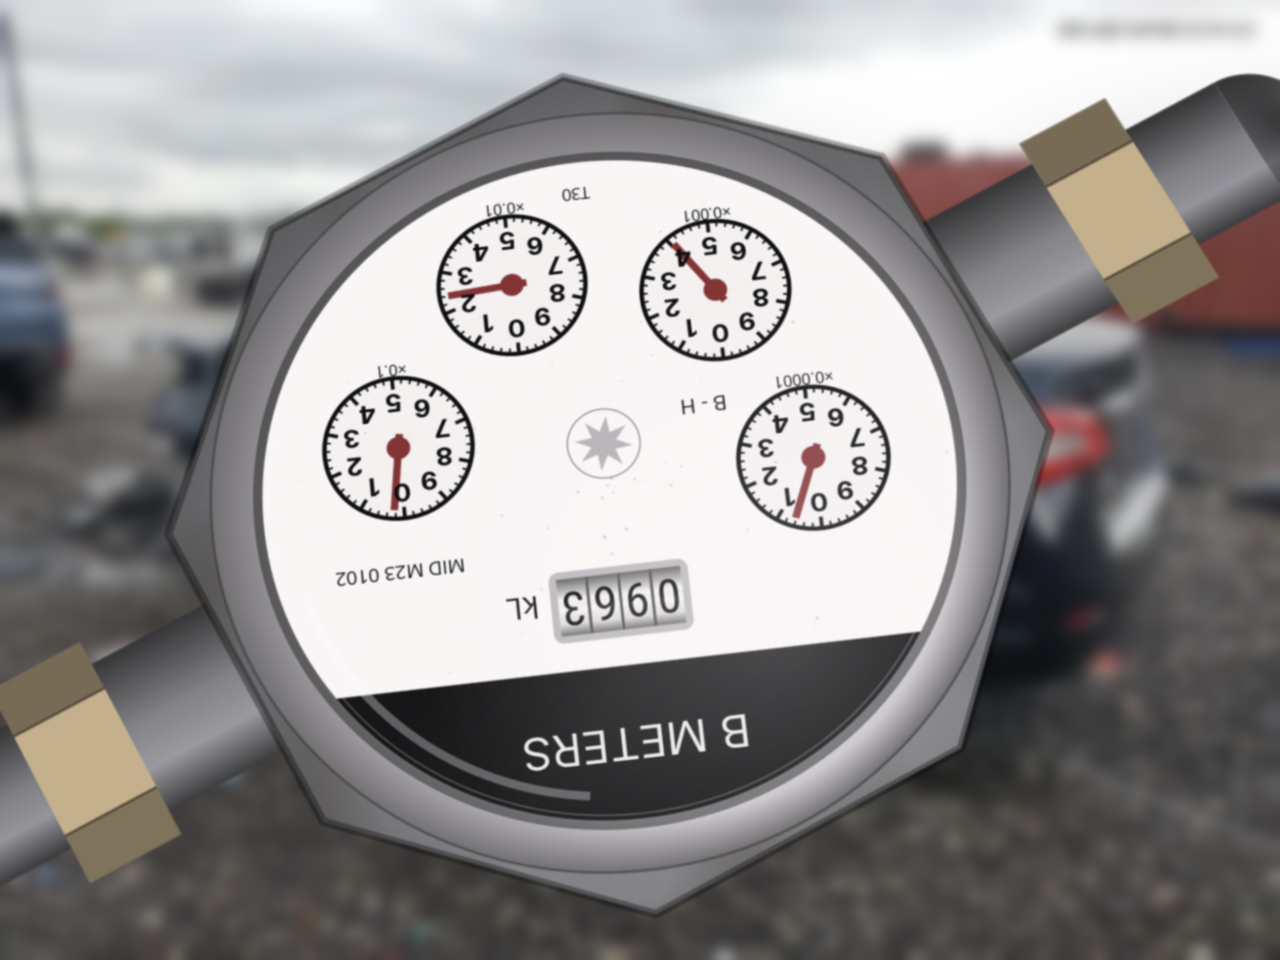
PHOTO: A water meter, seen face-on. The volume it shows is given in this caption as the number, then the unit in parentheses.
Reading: 963.0240 (kL)
